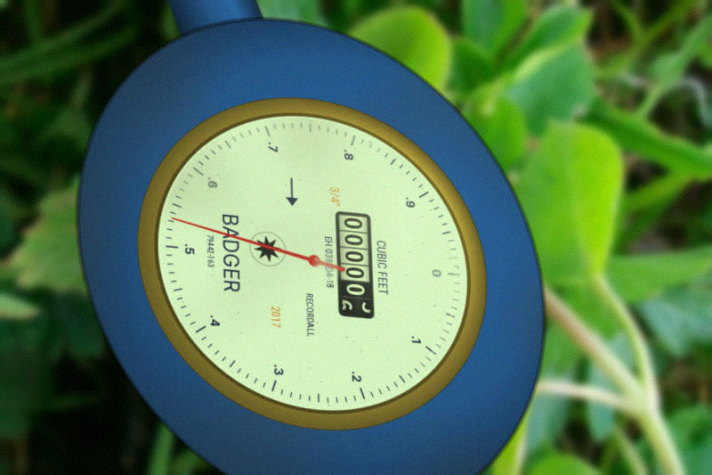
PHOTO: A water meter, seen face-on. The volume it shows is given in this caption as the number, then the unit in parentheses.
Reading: 5.53 (ft³)
